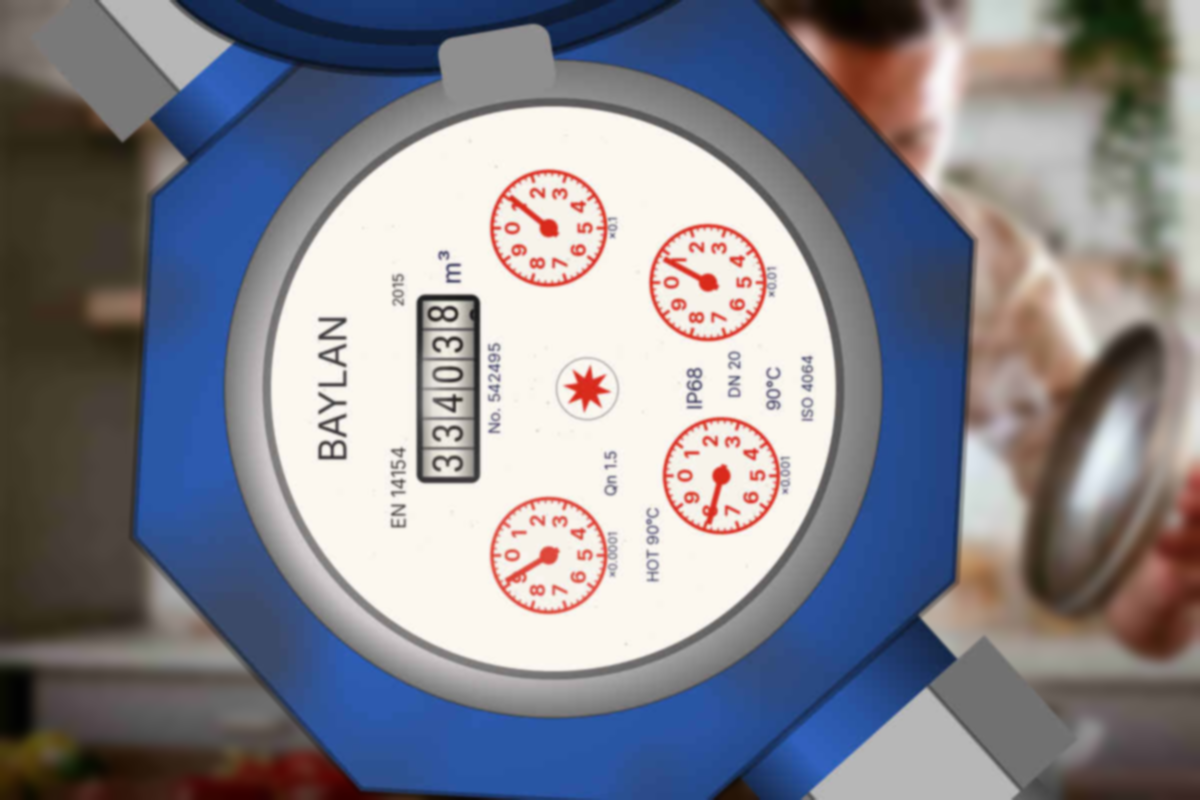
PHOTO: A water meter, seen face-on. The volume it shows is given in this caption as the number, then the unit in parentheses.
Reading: 334038.1079 (m³)
